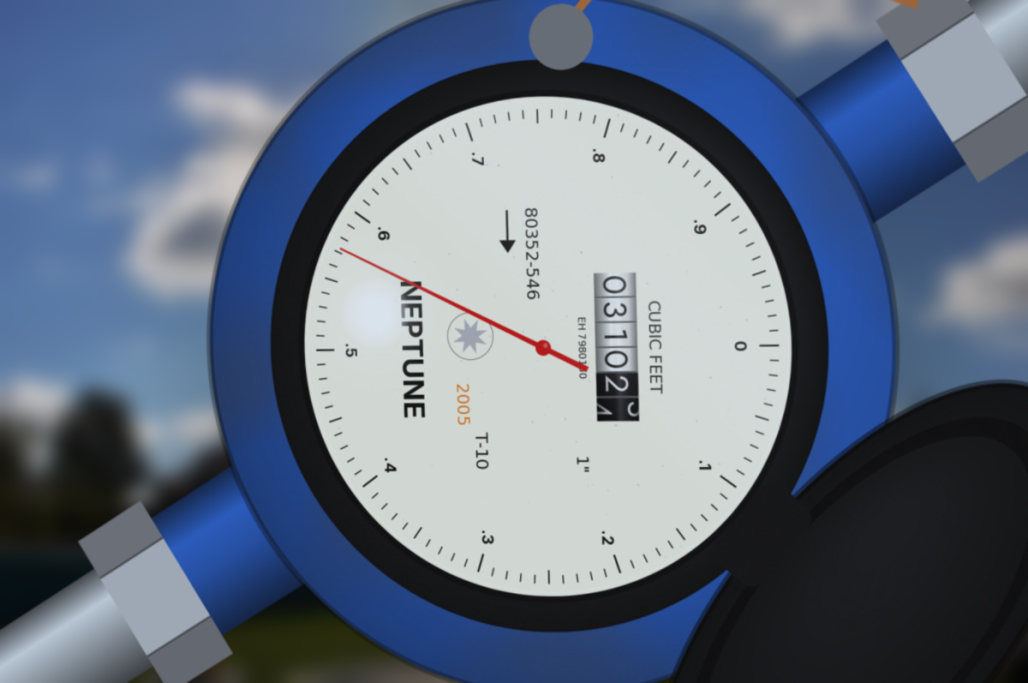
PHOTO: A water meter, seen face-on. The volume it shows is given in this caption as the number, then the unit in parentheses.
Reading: 31023.57 (ft³)
